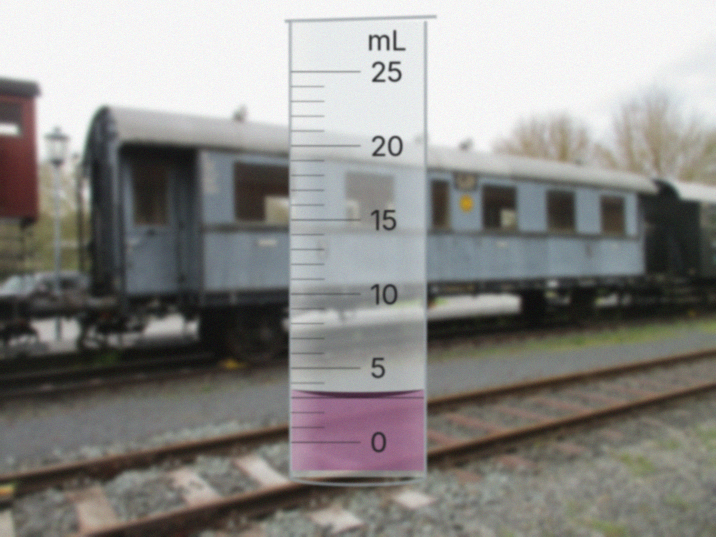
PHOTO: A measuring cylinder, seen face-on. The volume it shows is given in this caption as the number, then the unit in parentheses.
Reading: 3 (mL)
